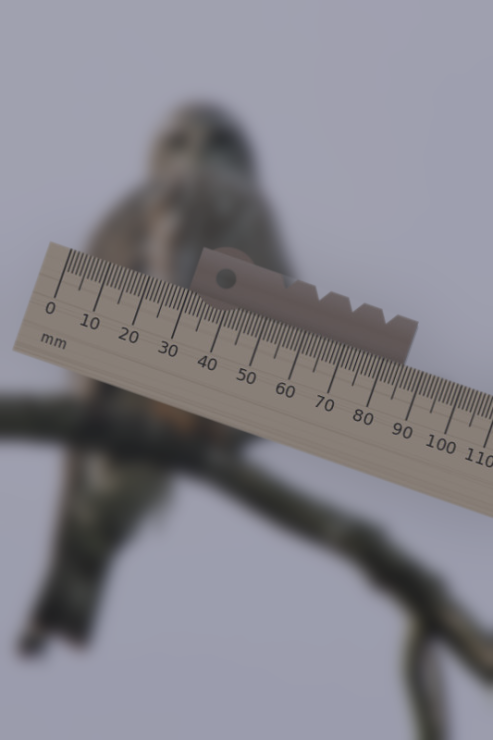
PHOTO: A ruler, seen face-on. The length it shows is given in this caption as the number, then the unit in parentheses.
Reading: 55 (mm)
